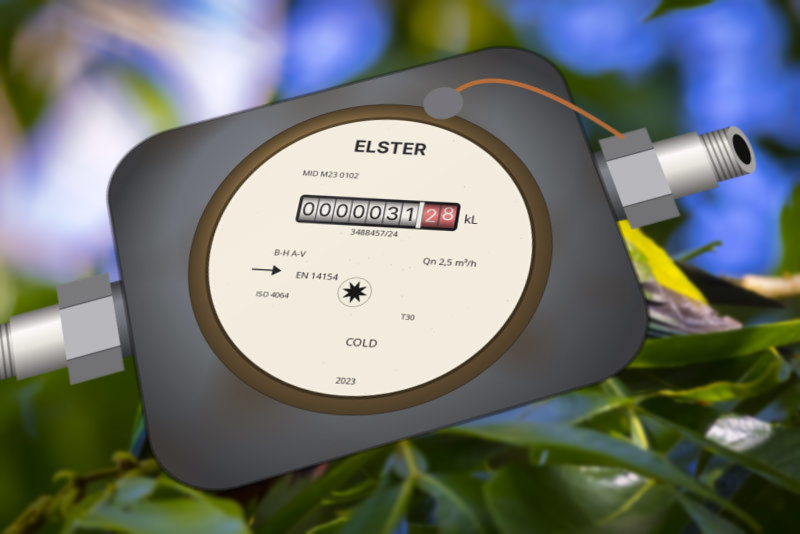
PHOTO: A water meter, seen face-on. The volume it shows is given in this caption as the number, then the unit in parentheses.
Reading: 31.28 (kL)
